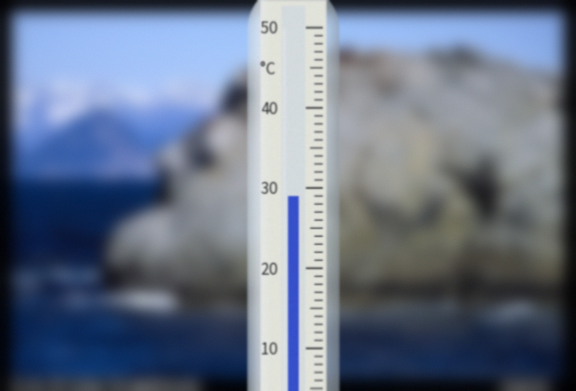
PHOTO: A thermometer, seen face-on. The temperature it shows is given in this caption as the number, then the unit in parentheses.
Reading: 29 (°C)
